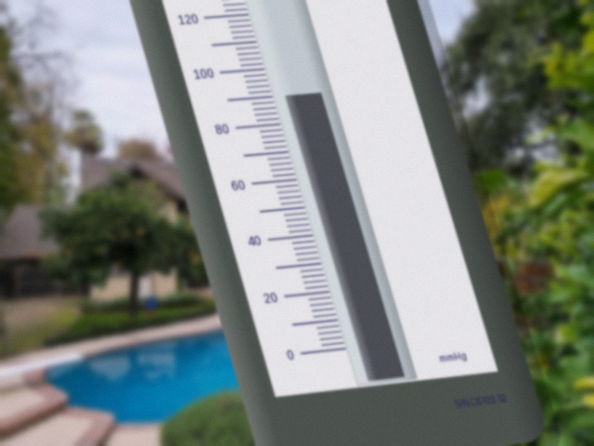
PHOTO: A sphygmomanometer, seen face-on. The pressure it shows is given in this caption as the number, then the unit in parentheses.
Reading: 90 (mmHg)
